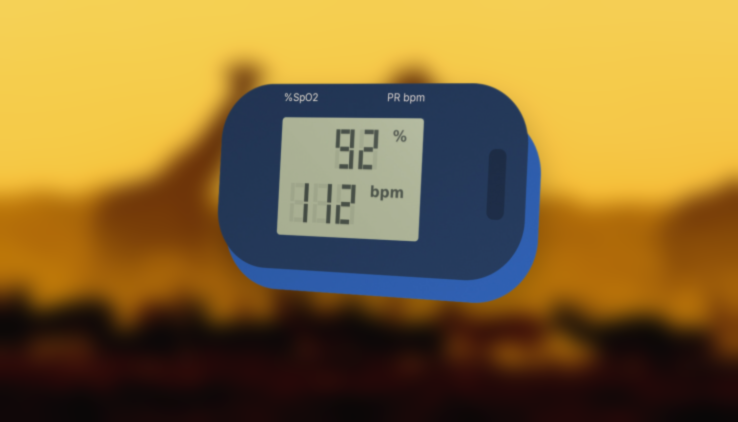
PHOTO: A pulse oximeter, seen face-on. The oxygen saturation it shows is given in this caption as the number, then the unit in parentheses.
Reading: 92 (%)
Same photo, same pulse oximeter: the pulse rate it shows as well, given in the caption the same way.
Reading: 112 (bpm)
